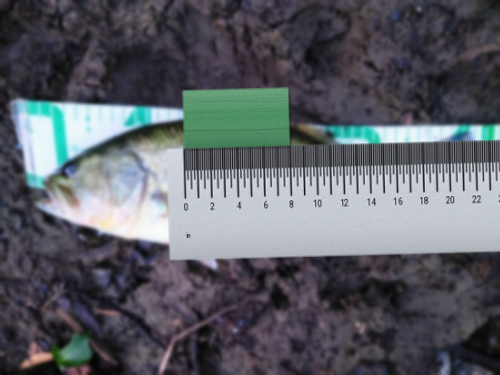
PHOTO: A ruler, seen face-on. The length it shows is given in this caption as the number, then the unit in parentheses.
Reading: 8 (in)
